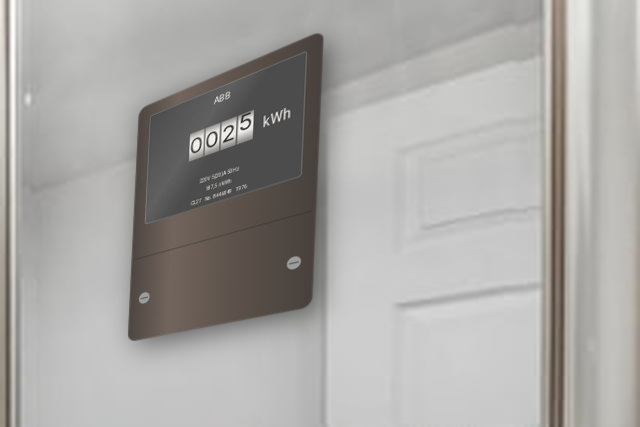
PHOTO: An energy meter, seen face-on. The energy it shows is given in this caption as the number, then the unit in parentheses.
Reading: 25 (kWh)
